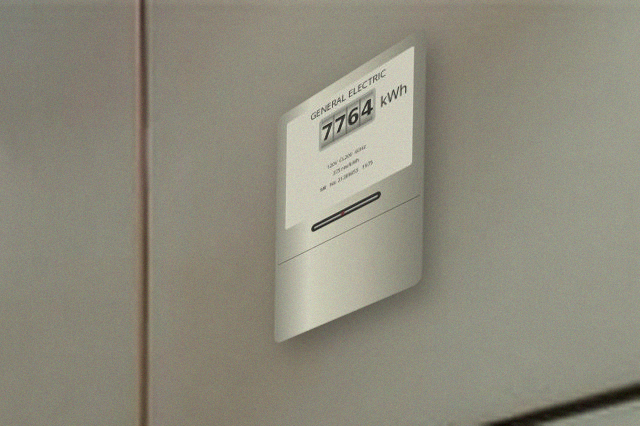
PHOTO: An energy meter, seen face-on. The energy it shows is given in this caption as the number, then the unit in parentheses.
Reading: 7764 (kWh)
